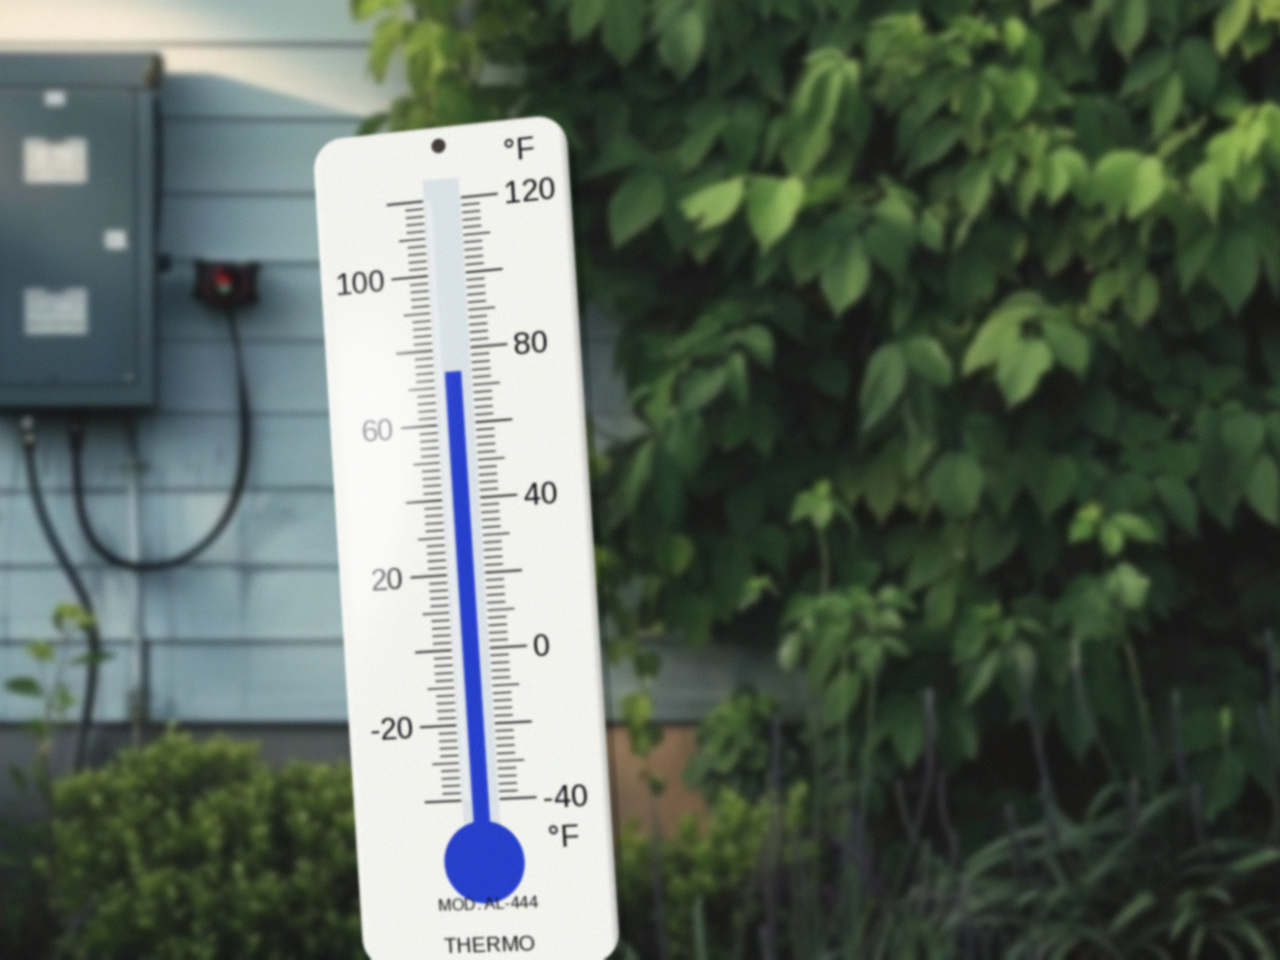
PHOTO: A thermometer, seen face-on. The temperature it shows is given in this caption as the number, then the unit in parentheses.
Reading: 74 (°F)
